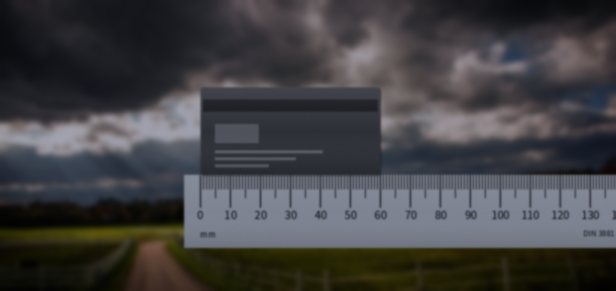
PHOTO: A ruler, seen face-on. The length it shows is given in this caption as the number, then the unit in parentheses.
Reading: 60 (mm)
